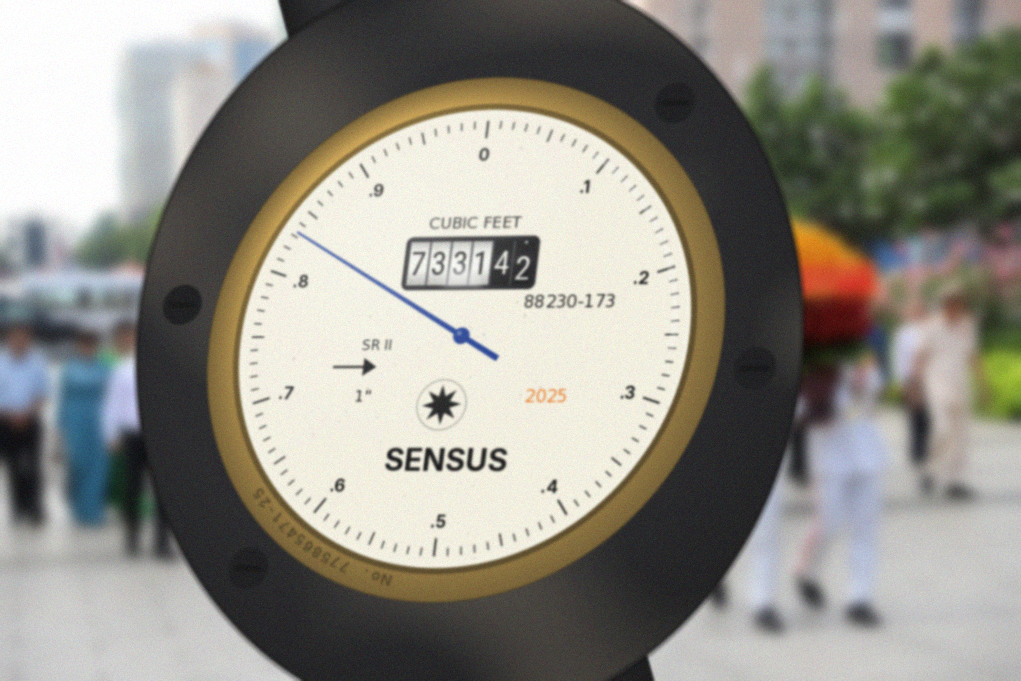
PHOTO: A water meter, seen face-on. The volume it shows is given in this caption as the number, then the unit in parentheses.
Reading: 733141.83 (ft³)
